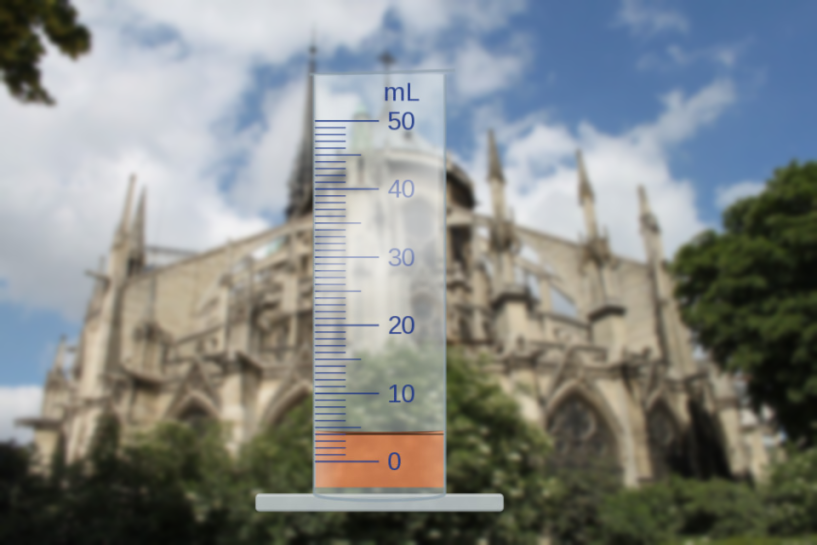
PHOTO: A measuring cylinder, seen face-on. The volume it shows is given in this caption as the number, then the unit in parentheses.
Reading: 4 (mL)
